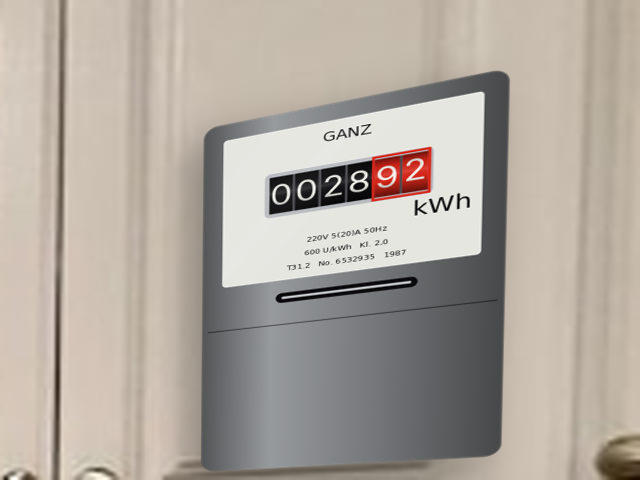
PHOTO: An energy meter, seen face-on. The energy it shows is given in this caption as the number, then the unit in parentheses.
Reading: 28.92 (kWh)
